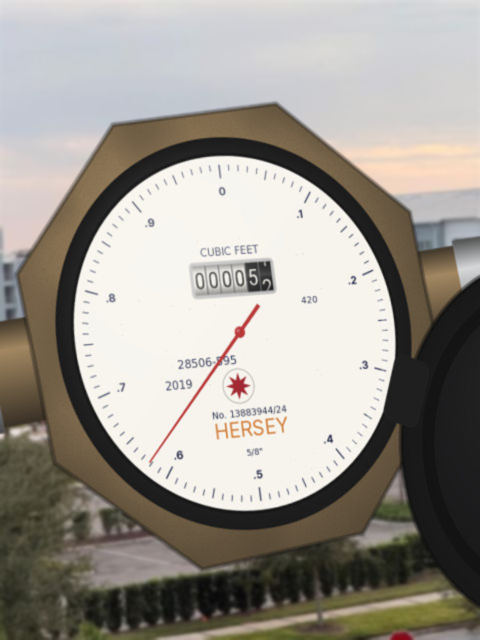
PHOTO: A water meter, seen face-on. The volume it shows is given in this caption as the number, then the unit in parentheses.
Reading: 51.62 (ft³)
